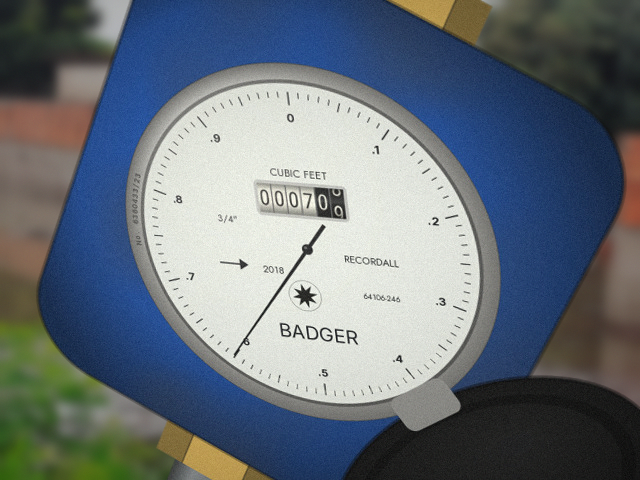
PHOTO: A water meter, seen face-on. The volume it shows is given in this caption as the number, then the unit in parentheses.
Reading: 708.60 (ft³)
